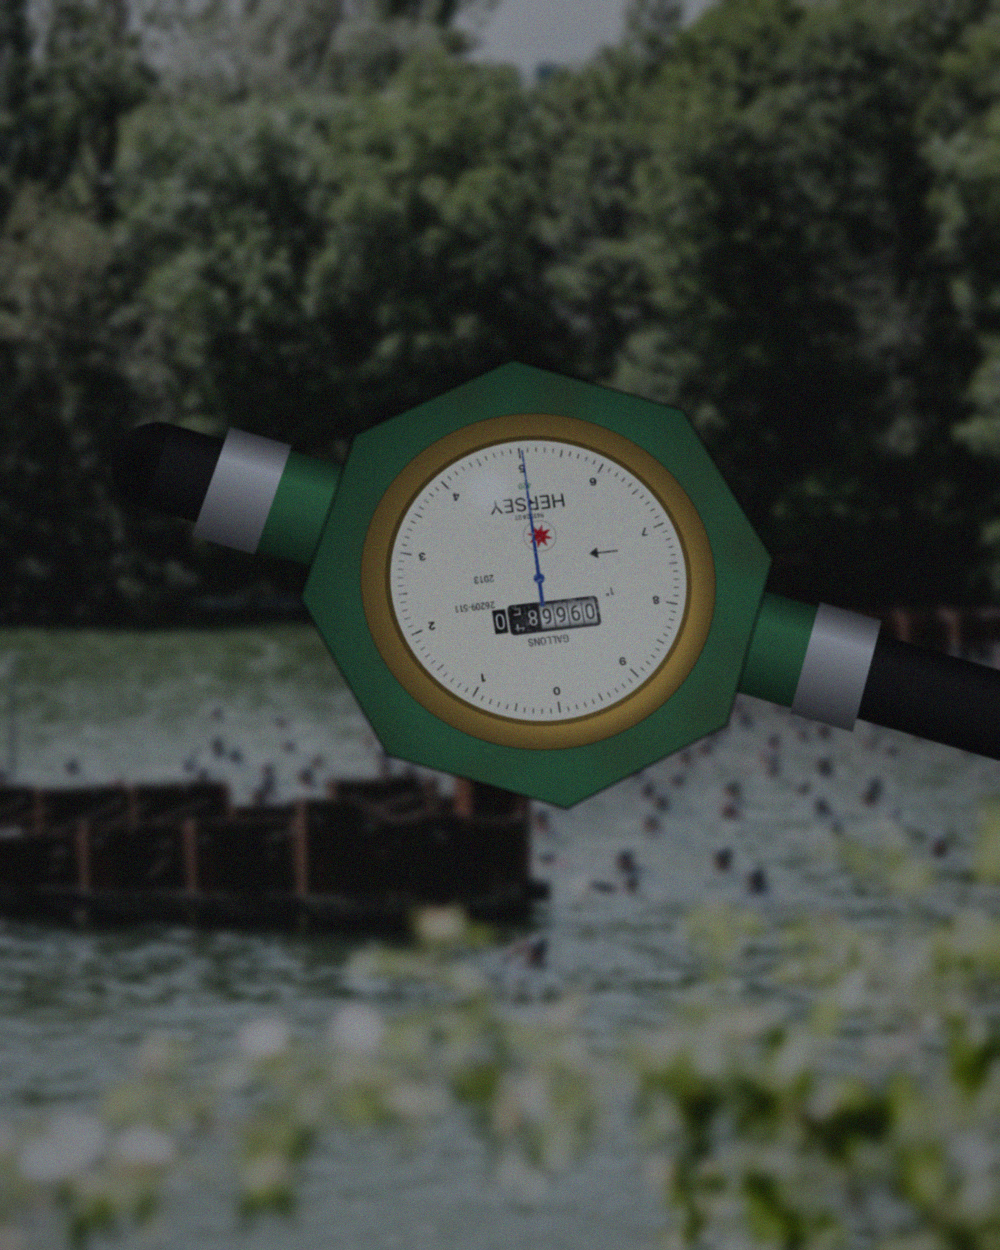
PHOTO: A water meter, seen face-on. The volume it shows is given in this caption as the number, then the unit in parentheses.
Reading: 966845.0 (gal)
